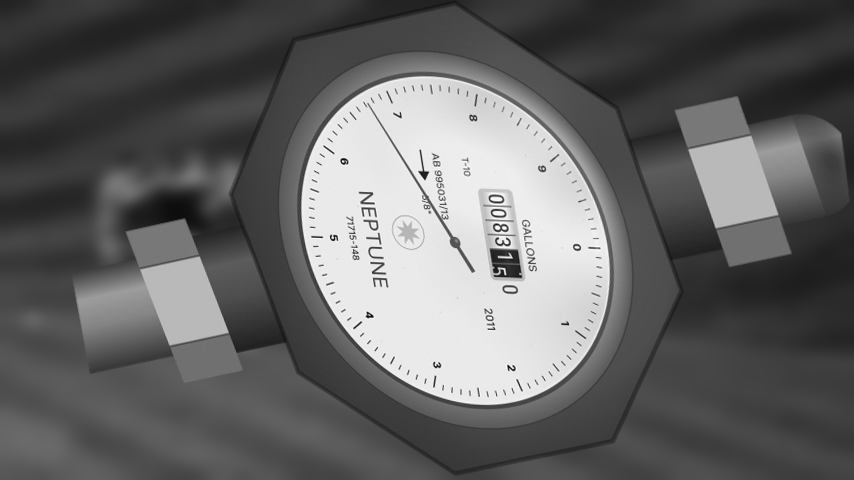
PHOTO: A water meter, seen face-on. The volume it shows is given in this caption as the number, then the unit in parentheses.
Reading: 83146.7 (gal)
